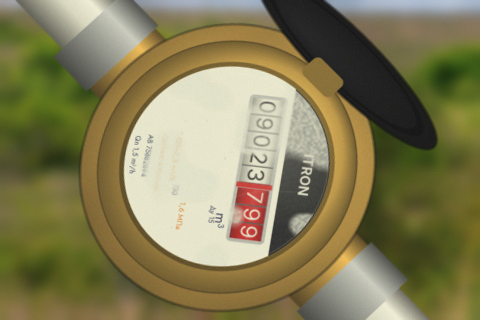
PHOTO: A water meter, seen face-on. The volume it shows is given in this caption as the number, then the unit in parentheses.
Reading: 9023.799 (m³)
